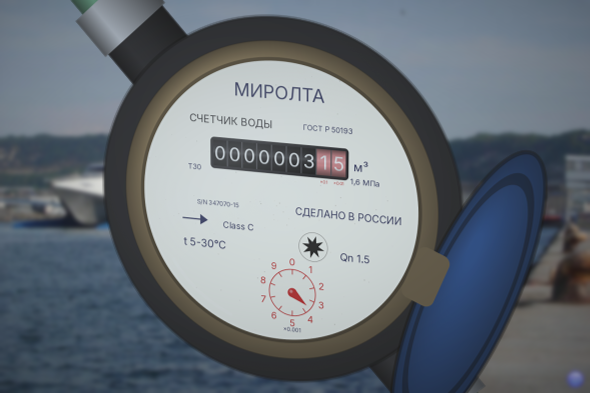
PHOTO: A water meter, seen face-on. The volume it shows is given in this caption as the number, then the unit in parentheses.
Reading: 3.153 (m³)
